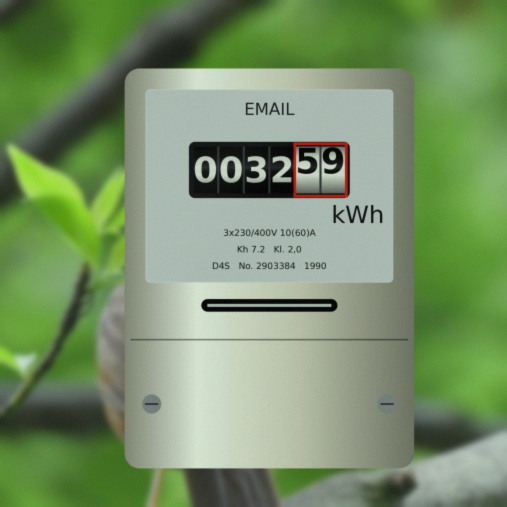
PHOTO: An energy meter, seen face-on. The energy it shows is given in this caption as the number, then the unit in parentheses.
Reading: 32.59 (kWh)
